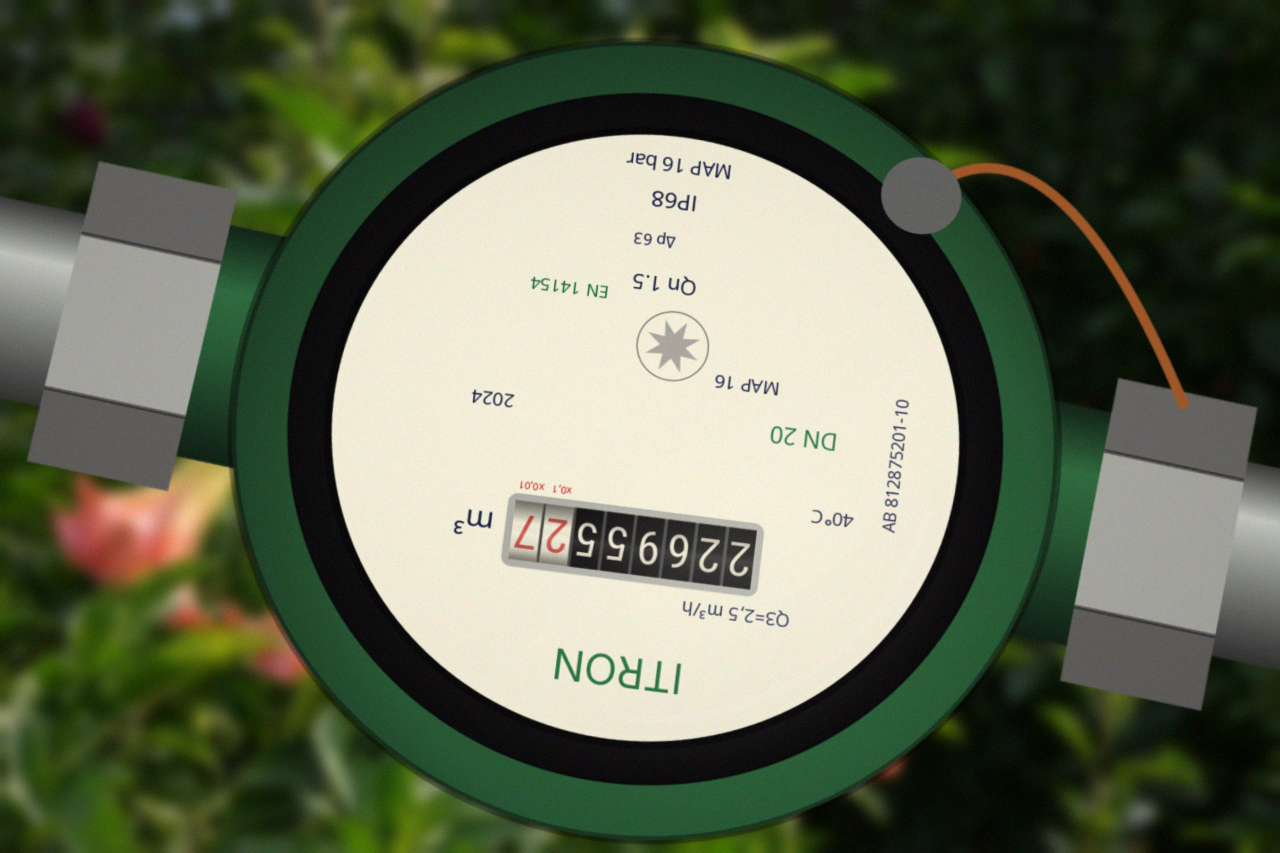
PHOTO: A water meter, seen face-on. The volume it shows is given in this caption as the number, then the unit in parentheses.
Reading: 226955.27 (m³)
